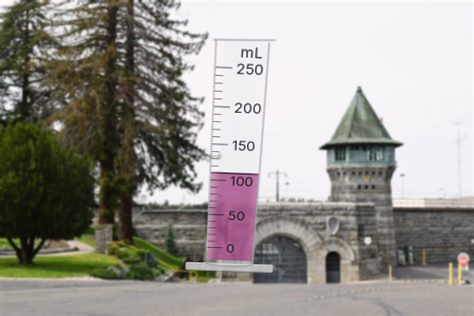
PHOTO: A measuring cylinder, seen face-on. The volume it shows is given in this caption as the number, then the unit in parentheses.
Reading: 110 (mL)
